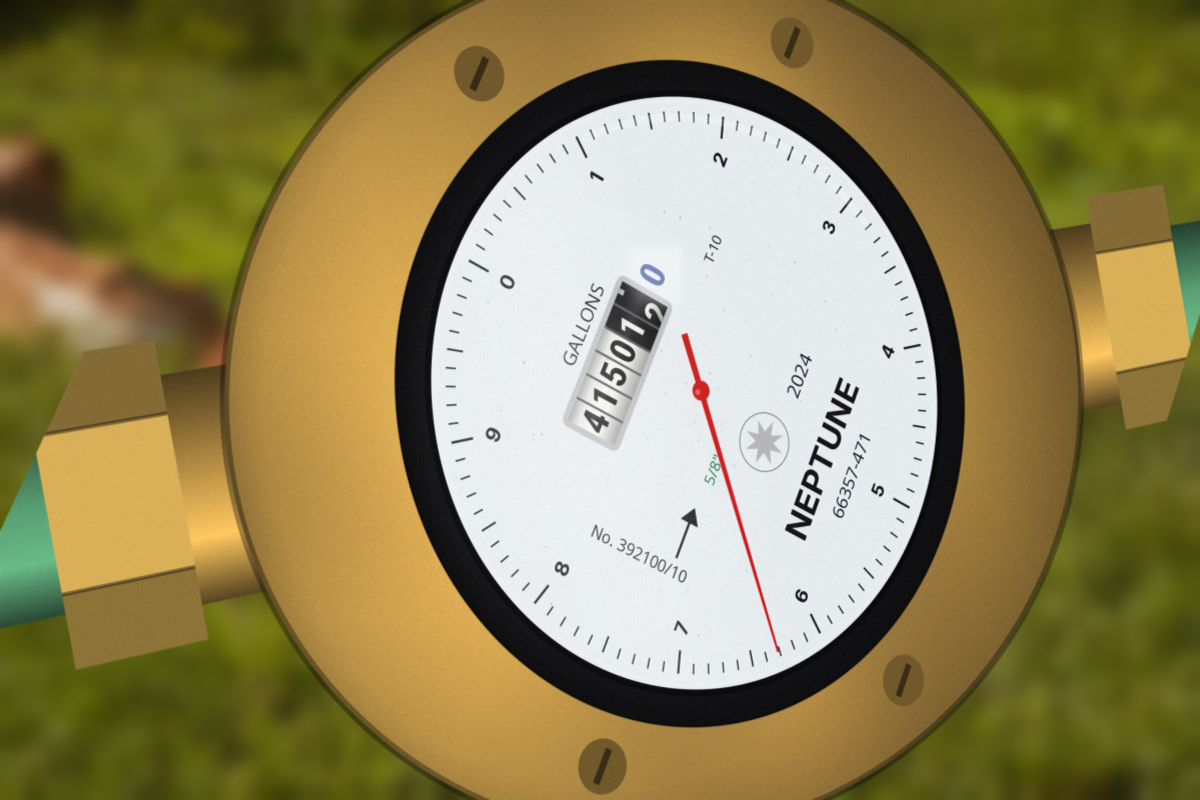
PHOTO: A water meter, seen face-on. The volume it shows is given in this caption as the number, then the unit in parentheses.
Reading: 4150116.3 (gal)
